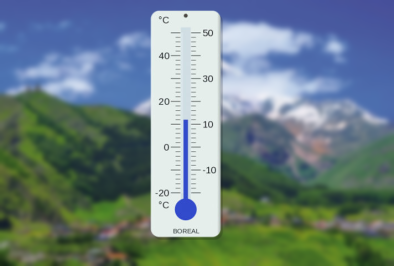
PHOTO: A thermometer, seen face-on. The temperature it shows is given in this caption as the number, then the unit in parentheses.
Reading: 12 (°C)
